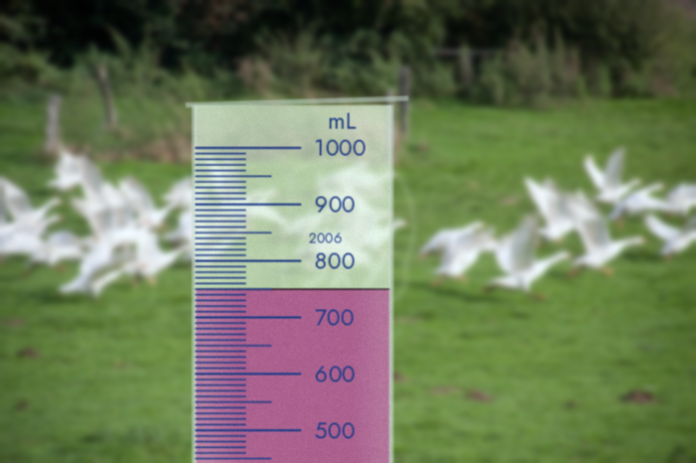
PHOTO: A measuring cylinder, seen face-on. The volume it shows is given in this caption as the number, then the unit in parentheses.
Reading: 750 (mL)
